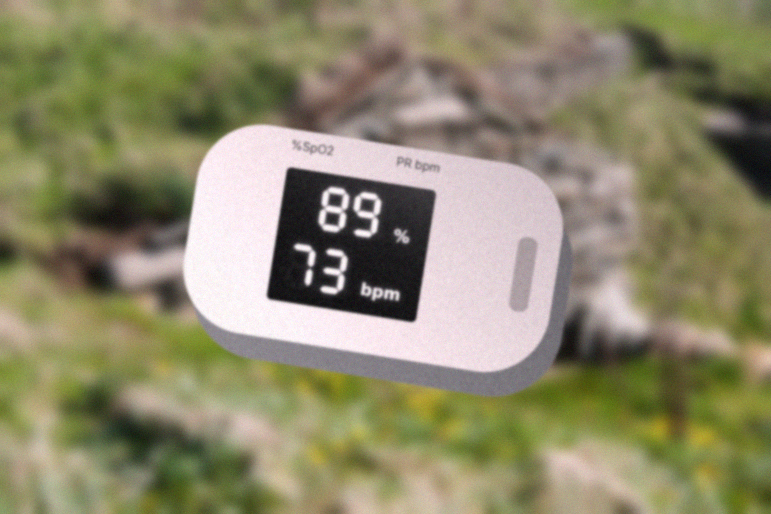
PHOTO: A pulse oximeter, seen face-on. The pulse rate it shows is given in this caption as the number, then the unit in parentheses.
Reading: 73 (bpm)
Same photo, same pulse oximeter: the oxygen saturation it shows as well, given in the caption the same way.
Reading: 89 (%)
